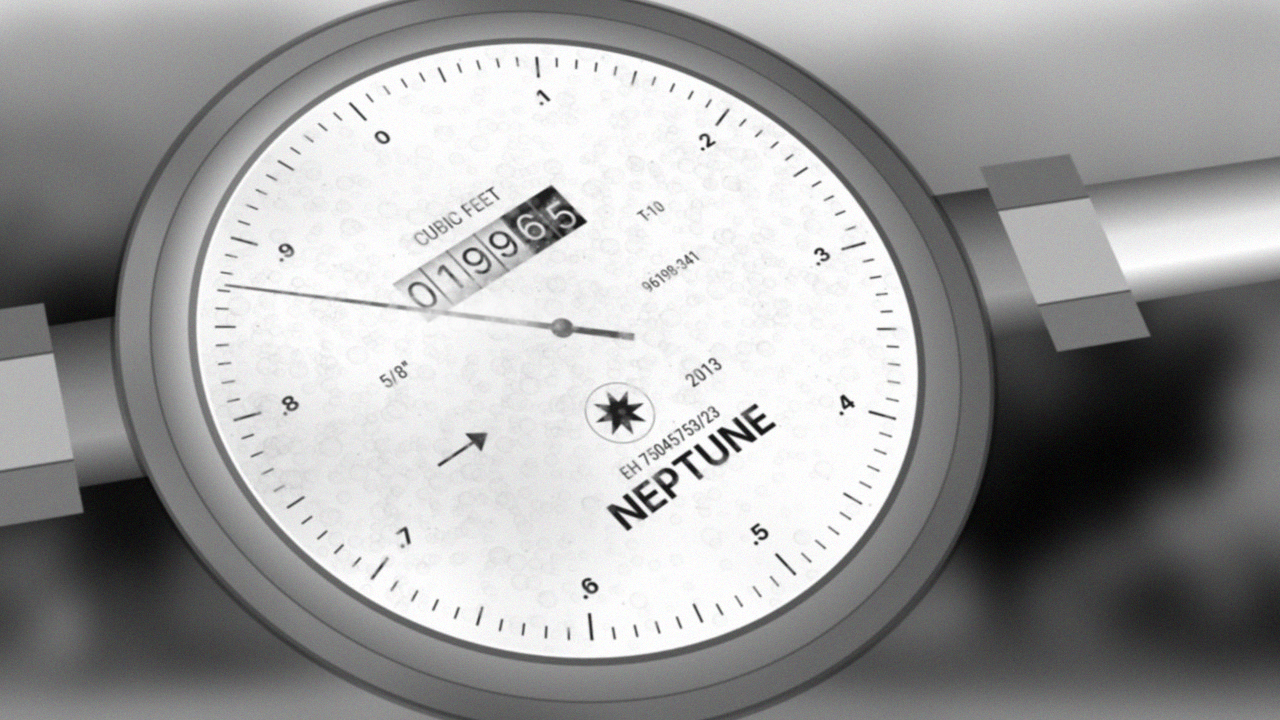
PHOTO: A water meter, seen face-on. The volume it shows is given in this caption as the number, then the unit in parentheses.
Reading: 19964.87 (ft³)
